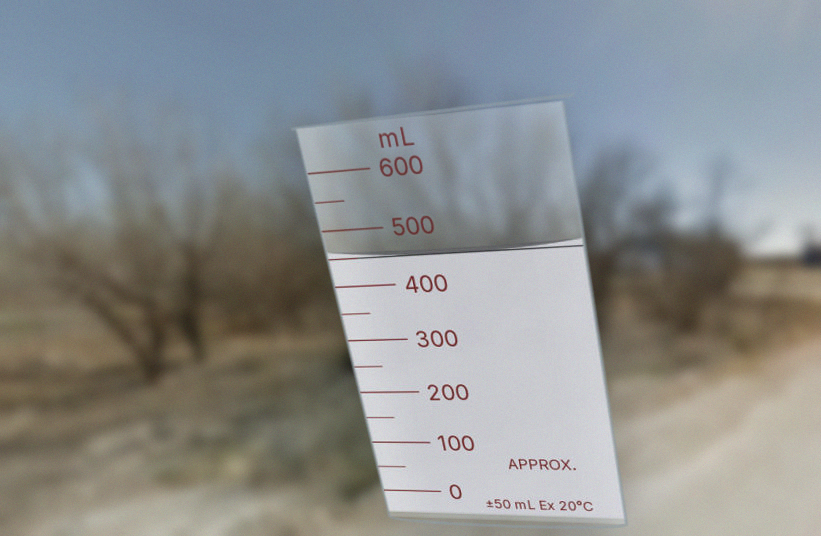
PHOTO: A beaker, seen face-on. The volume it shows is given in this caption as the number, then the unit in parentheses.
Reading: 450 (mL)
